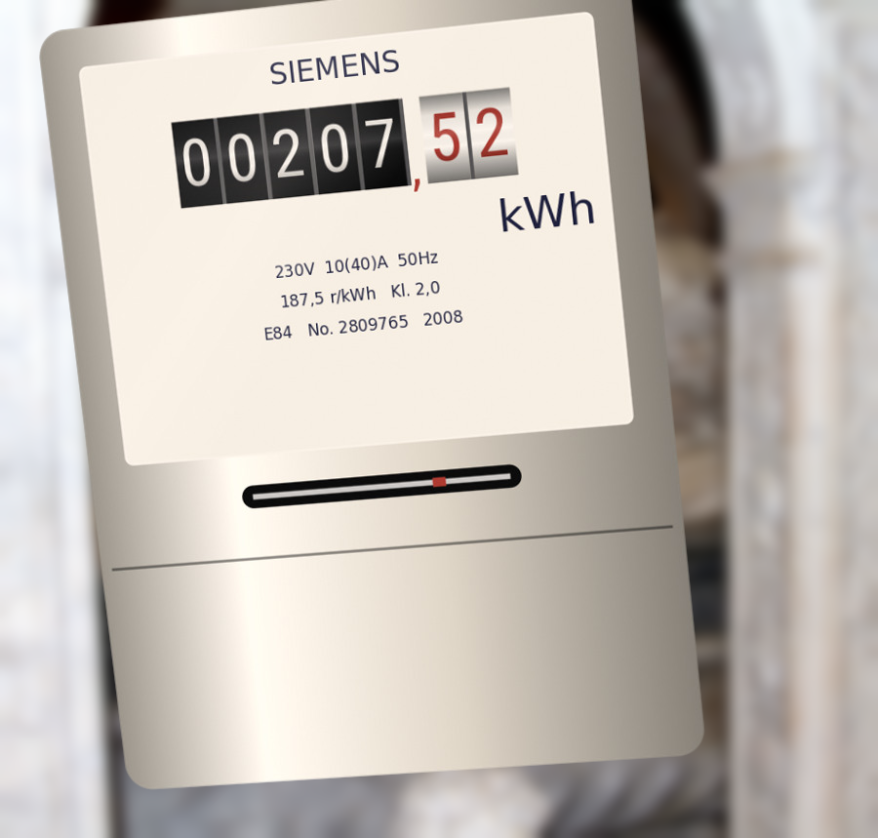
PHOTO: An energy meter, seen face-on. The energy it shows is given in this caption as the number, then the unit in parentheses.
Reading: 207.52 (kWh)
